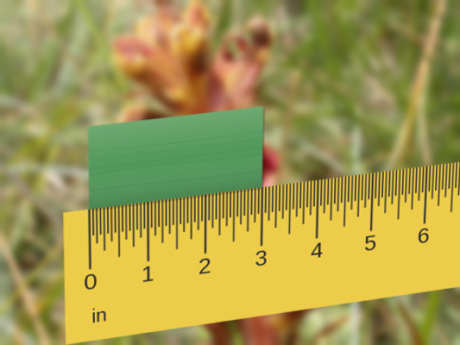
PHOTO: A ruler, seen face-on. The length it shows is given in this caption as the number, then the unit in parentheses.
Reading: 3 (in)
